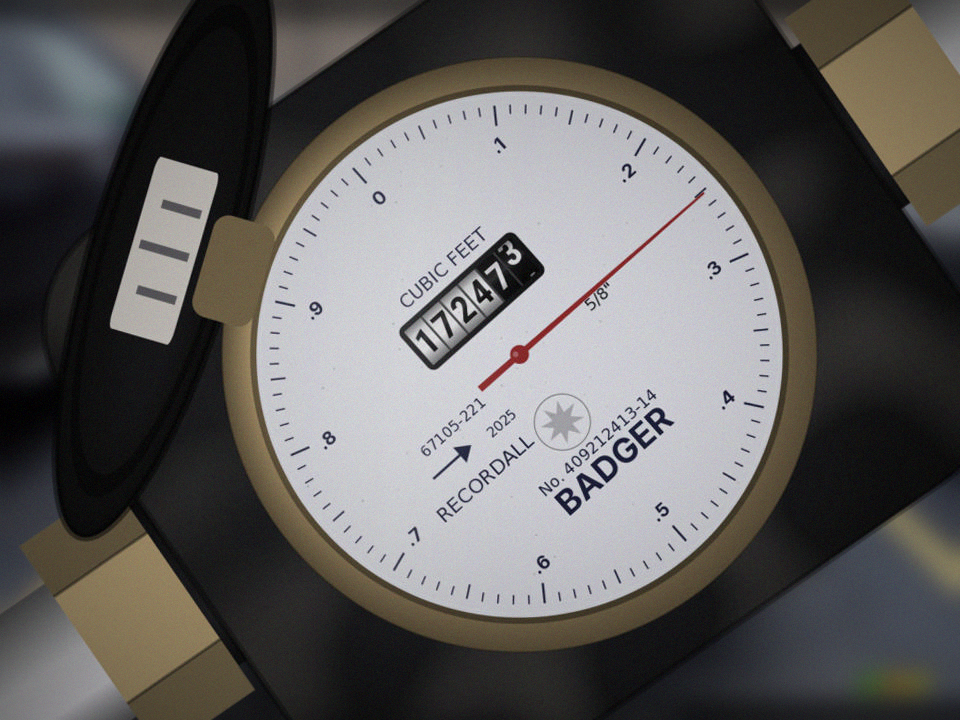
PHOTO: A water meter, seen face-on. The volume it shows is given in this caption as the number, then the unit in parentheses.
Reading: 172473.25 (ft³)
